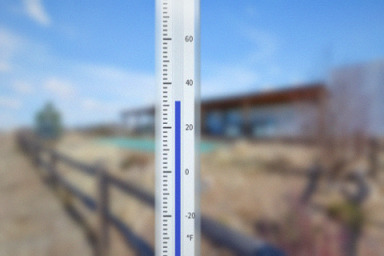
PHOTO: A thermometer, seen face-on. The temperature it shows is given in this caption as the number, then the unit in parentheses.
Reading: 32 (°F)
